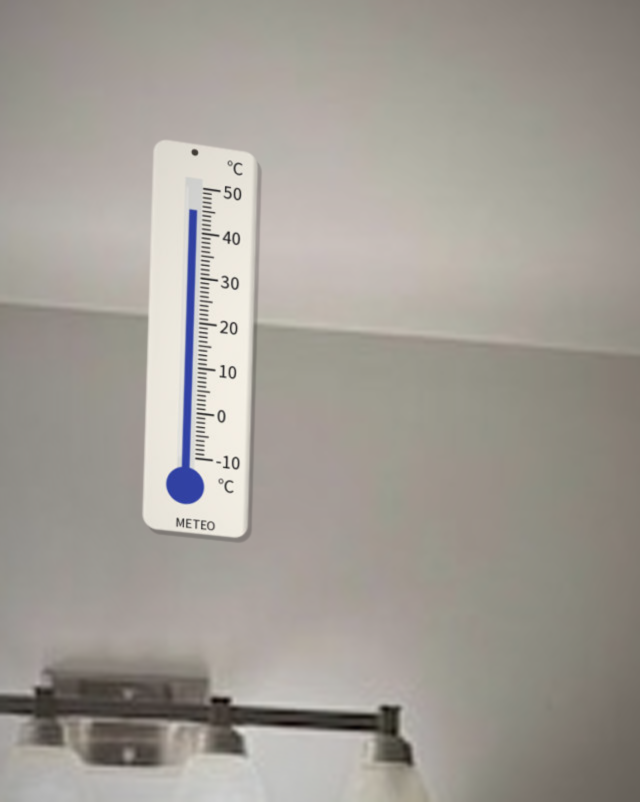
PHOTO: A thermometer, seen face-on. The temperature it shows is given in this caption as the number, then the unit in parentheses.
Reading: 45 (°C)
